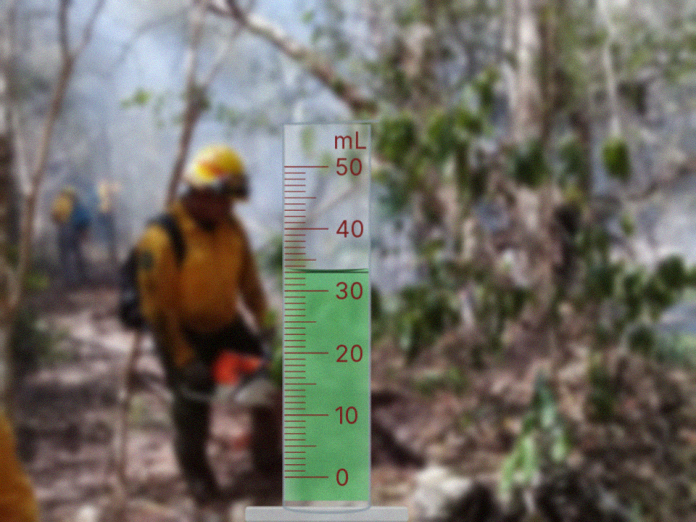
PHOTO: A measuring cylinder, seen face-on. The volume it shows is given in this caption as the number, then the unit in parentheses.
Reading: 33 (mL)
